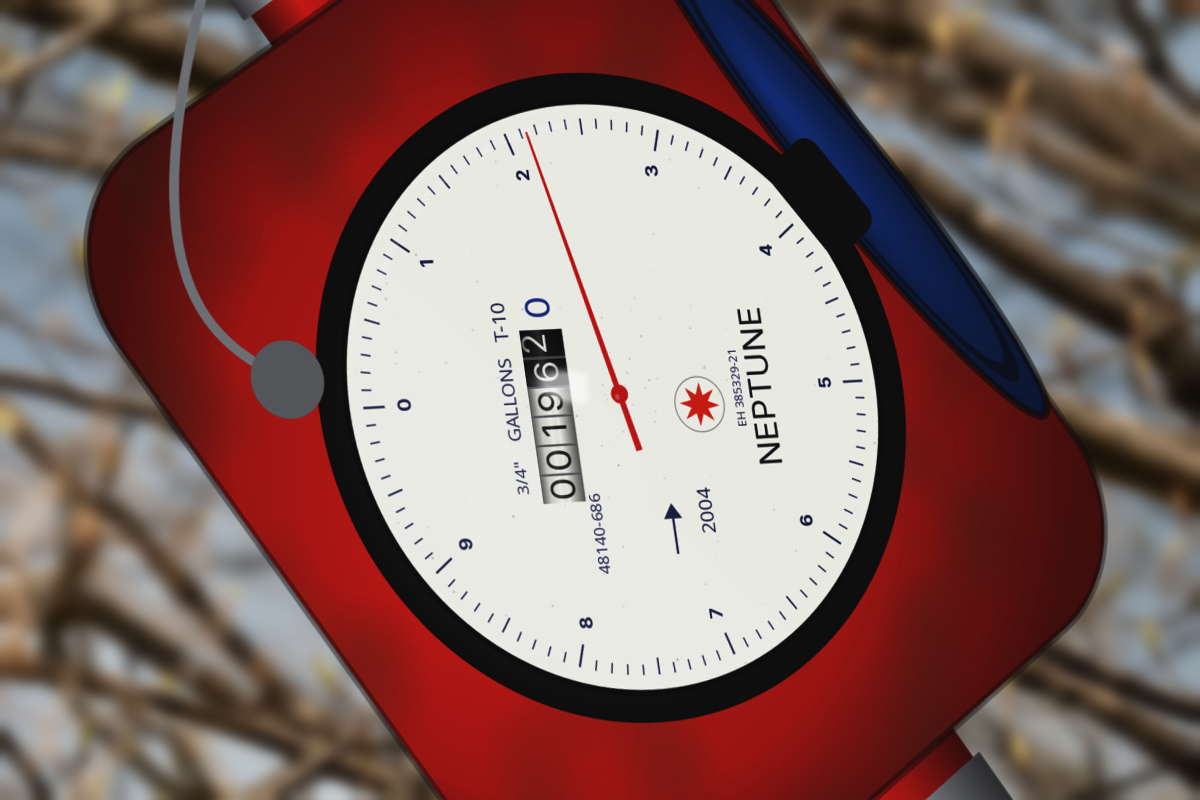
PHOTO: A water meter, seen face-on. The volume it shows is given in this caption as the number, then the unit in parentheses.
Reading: 19622.1 (gal)
